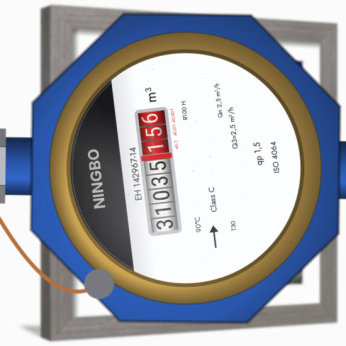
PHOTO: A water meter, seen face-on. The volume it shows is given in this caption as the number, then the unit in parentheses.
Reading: 31035.156 (m³)
